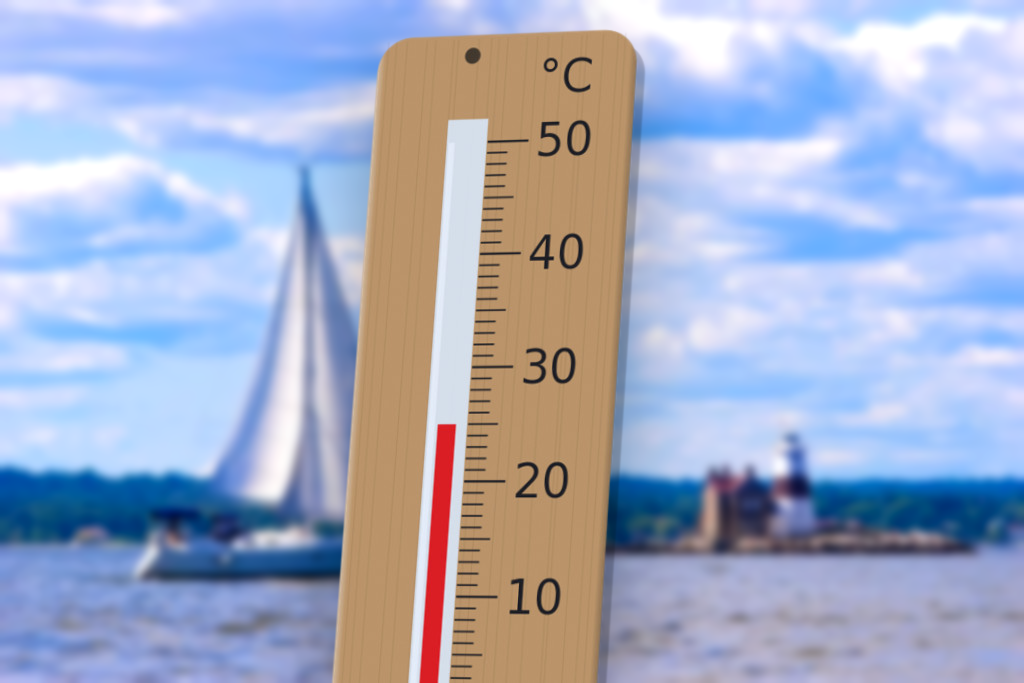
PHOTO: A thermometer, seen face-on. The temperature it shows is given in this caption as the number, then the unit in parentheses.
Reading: 25 (°C)
